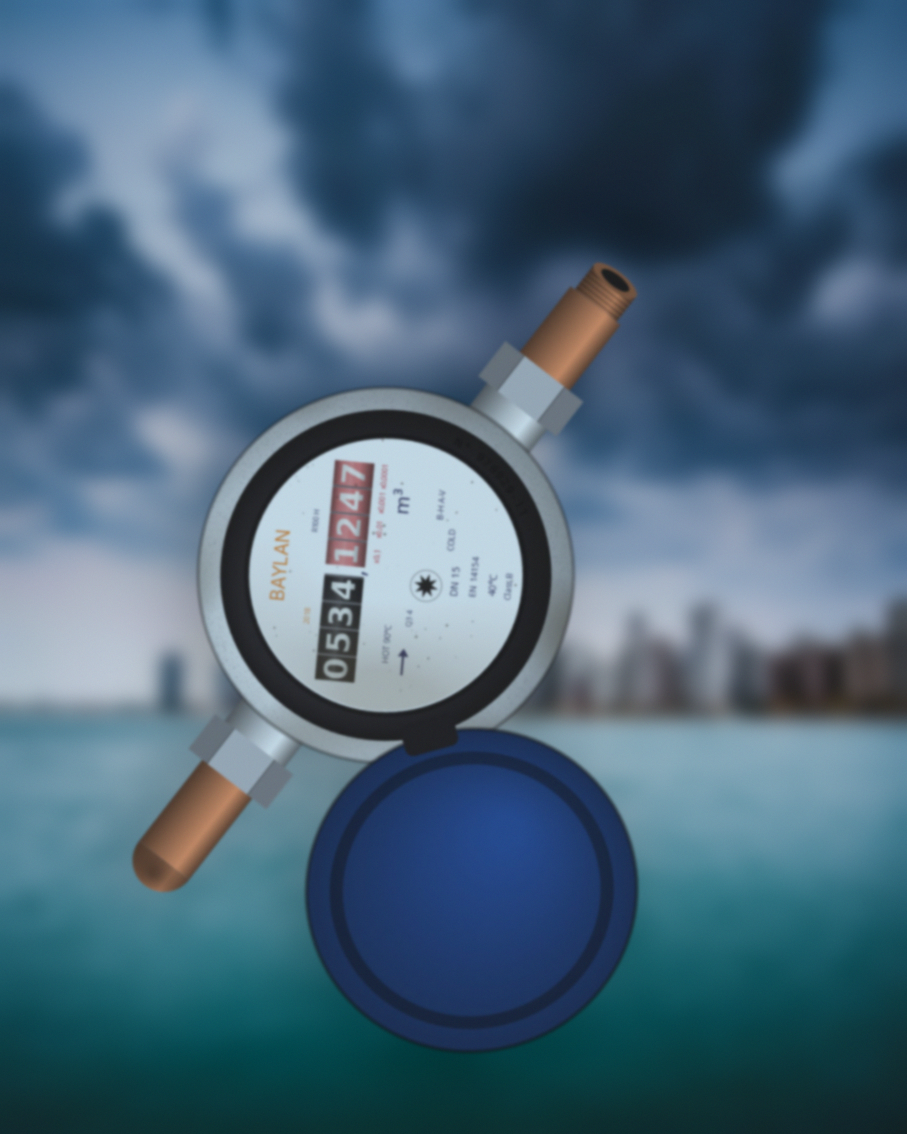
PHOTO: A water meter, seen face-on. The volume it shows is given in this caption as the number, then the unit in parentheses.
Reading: 534.1247 (m³)
